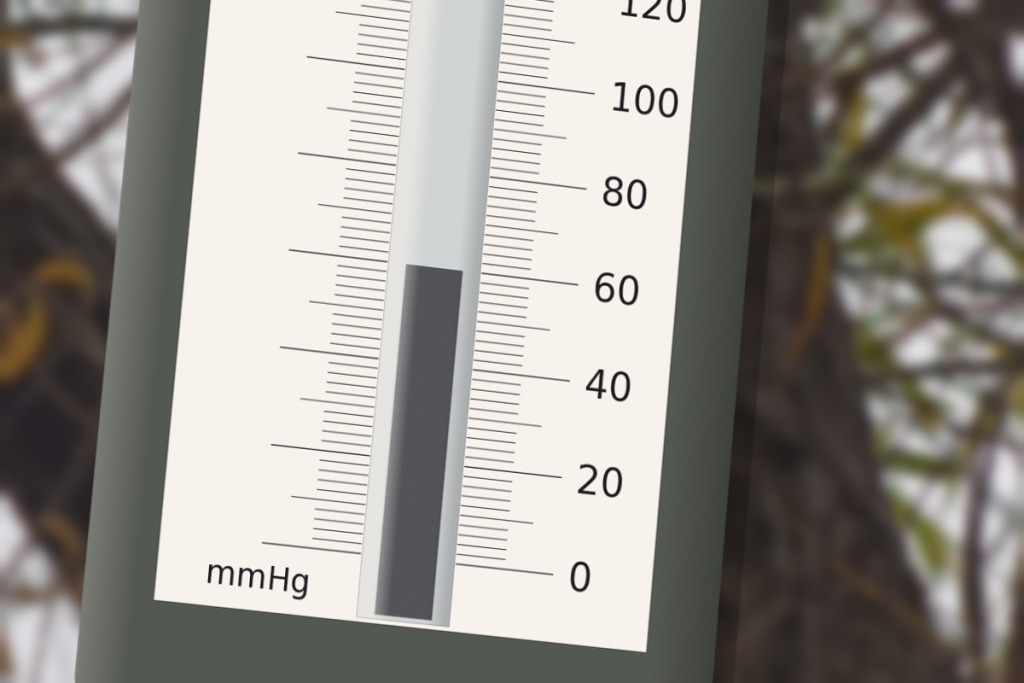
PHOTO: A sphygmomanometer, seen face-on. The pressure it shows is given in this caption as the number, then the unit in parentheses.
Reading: 60 (mmHg)
